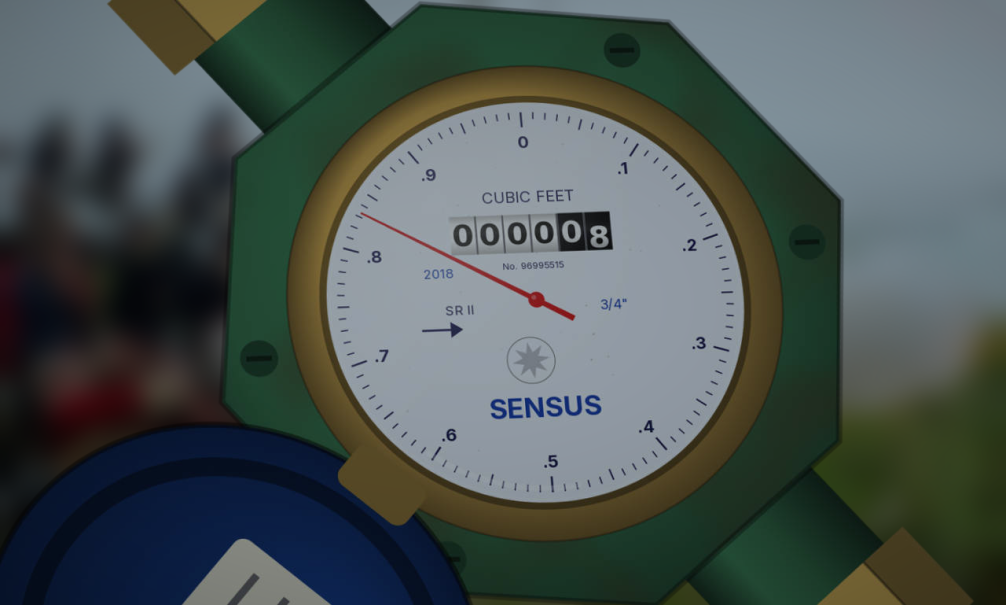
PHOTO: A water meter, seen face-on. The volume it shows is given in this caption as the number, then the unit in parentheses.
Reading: 7.83 (ft³)
